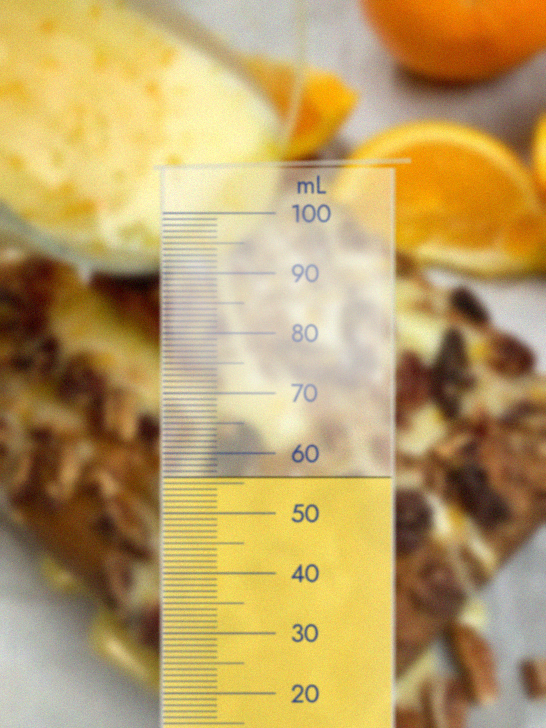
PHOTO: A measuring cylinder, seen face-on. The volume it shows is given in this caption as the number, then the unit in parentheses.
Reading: 56 (mL)
